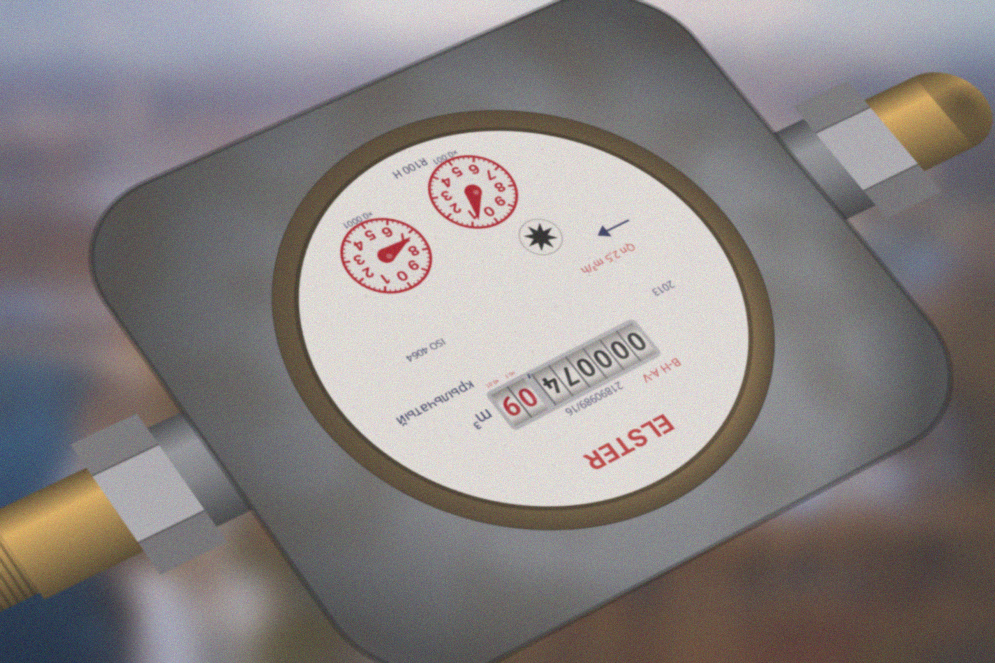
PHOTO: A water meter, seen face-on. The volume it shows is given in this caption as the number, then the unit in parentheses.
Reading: 74.0907 (m³)
